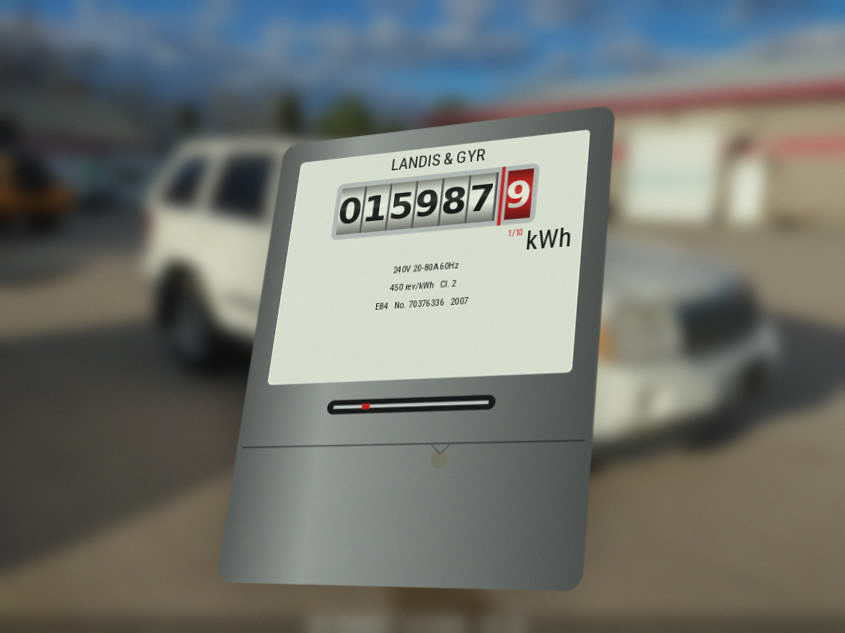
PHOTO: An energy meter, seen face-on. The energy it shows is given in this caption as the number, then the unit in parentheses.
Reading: 15987.9 (kWh)
